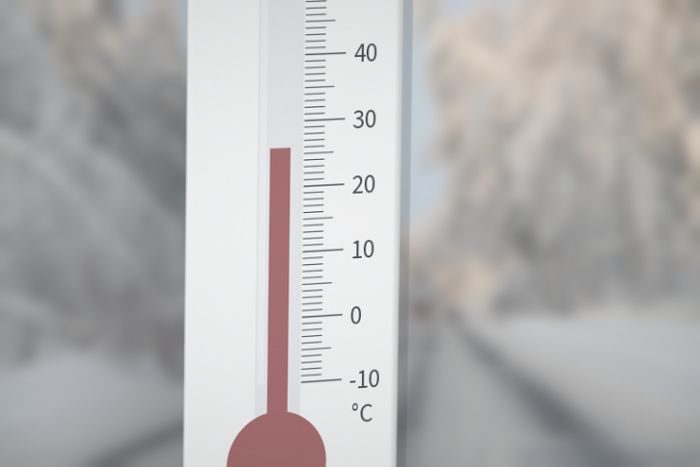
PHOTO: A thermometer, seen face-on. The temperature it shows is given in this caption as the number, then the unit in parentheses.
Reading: 26 (°C)
